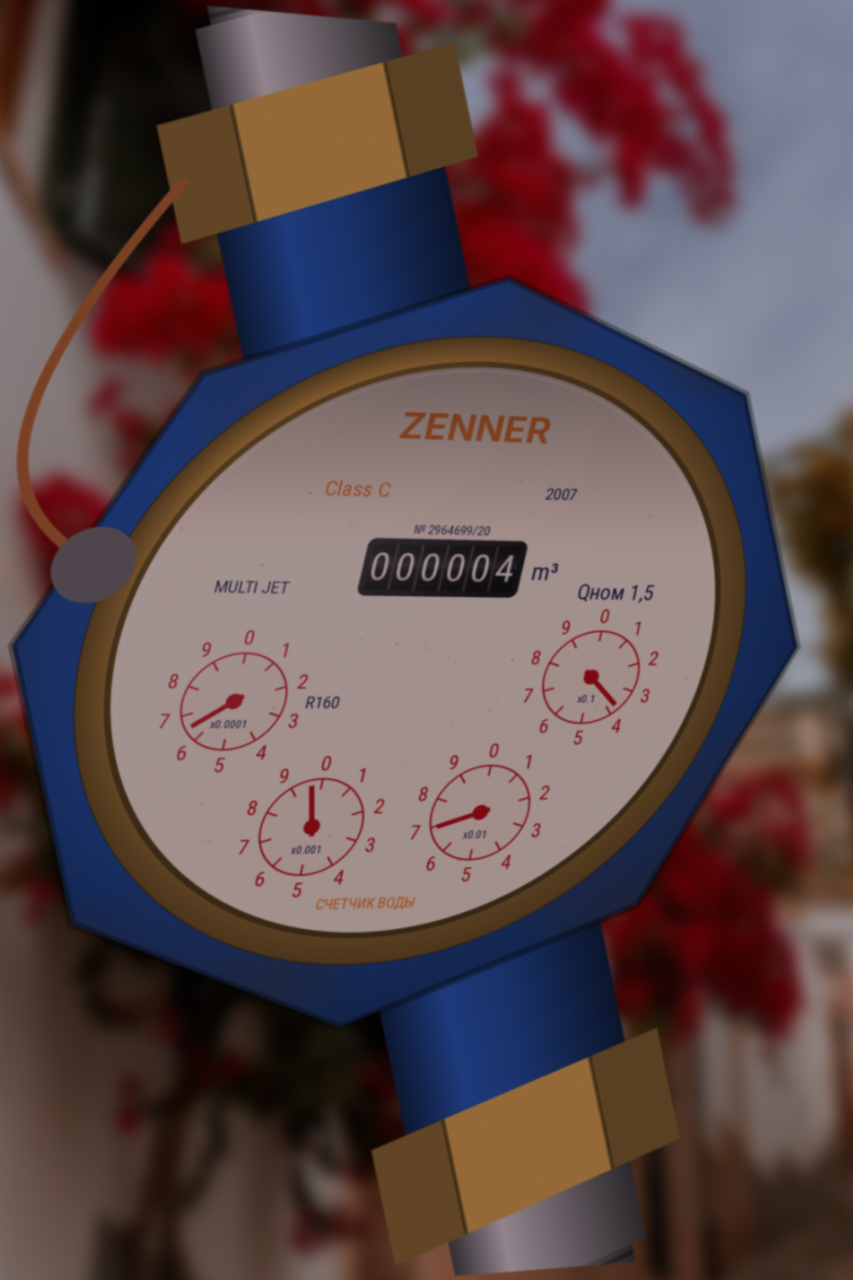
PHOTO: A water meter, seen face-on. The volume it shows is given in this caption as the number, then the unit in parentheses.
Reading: 4.3696 (m³)
